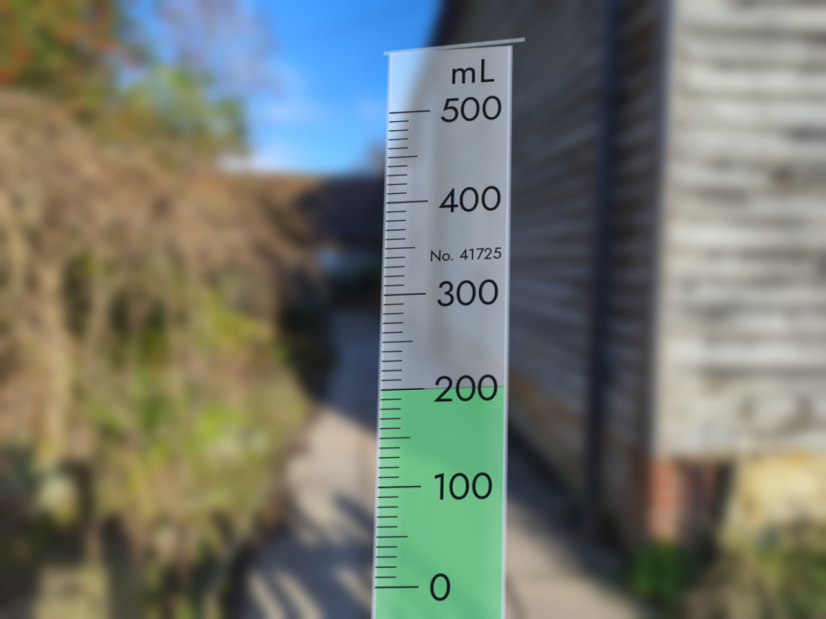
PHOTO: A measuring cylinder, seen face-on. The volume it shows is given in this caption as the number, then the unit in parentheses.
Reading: 200 (mL)
